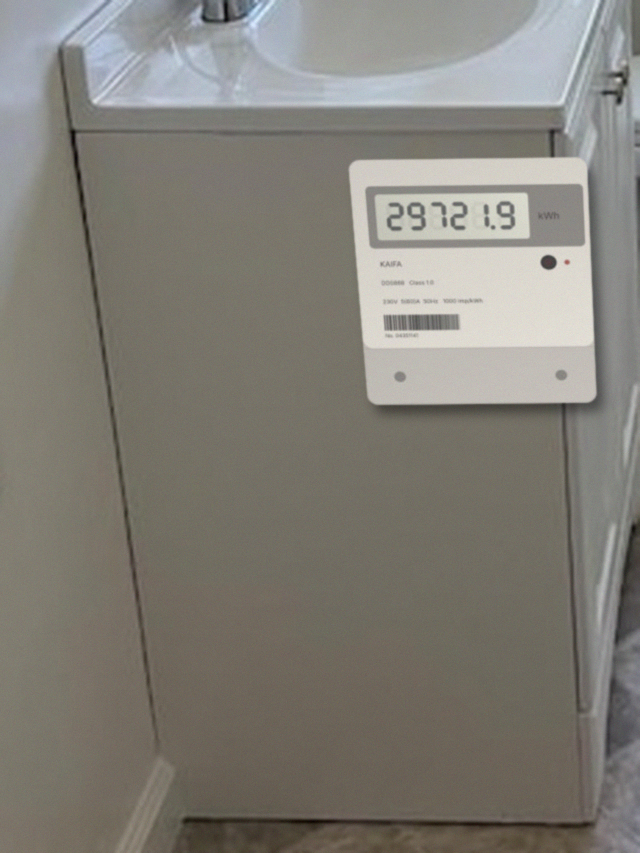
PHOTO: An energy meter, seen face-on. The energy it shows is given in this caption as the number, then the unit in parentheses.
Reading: 29721.9 (kWh)
